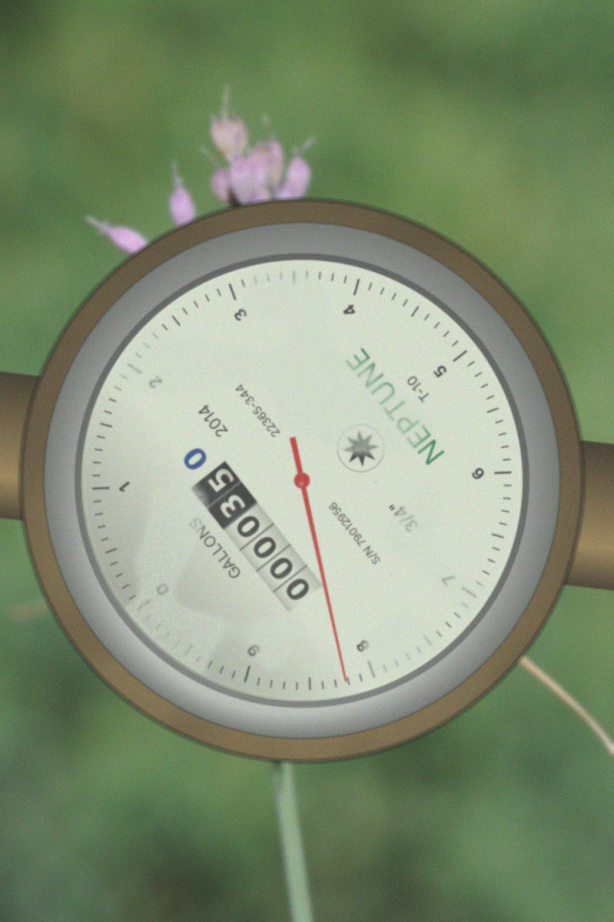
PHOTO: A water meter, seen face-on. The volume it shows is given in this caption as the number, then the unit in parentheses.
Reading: 348.2 (gal)
